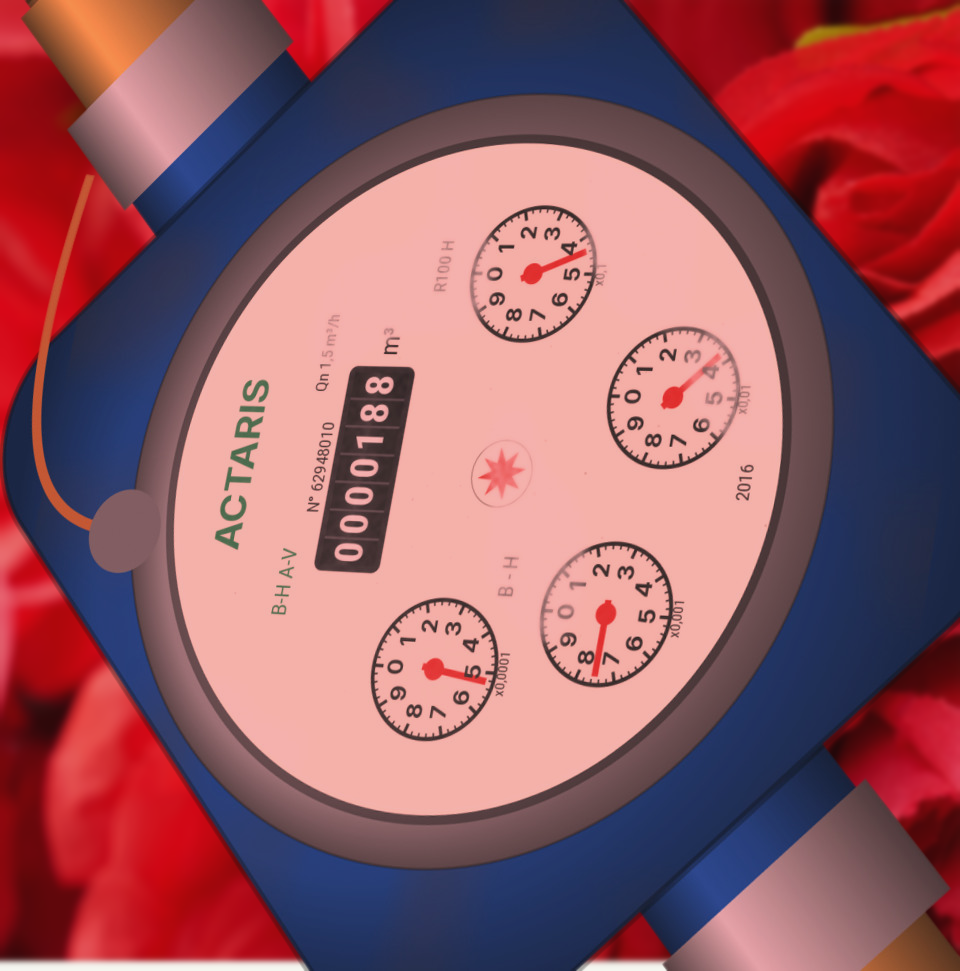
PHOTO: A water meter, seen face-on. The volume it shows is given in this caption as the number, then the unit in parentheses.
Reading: 188.4375 (m³)
